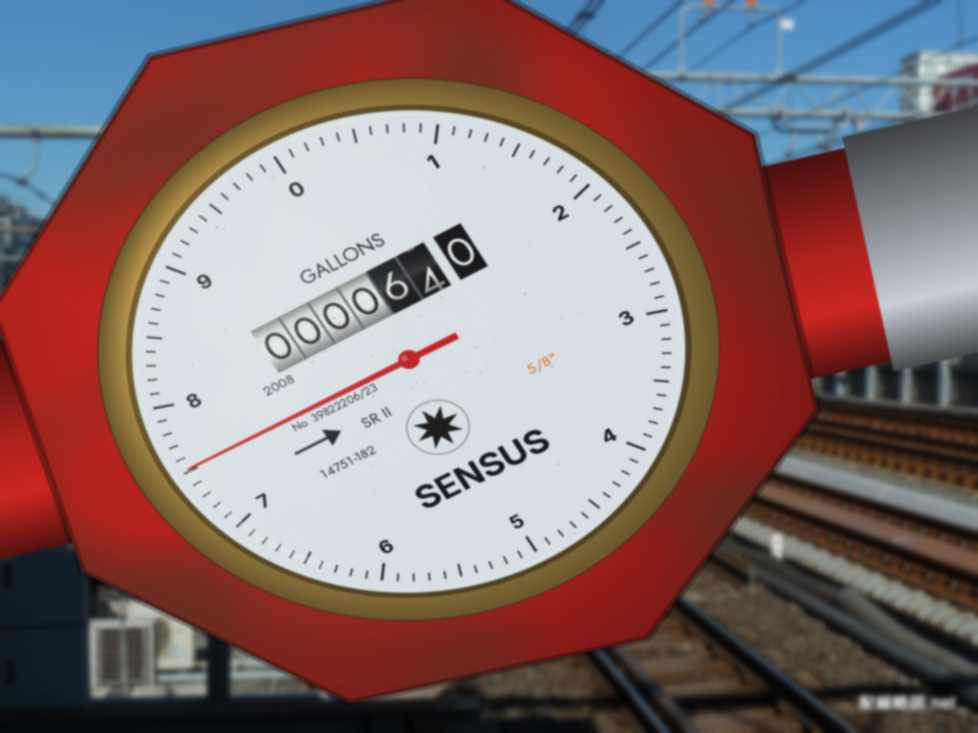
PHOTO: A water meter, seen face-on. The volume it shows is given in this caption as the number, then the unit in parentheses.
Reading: 637.5 (gal)
